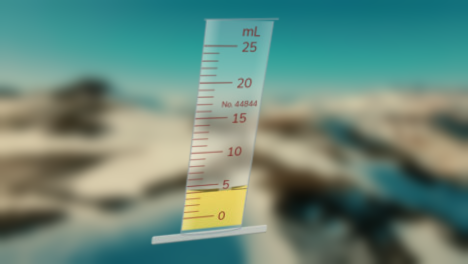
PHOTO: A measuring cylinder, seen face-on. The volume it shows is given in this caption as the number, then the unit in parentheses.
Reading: 4 (mL)
